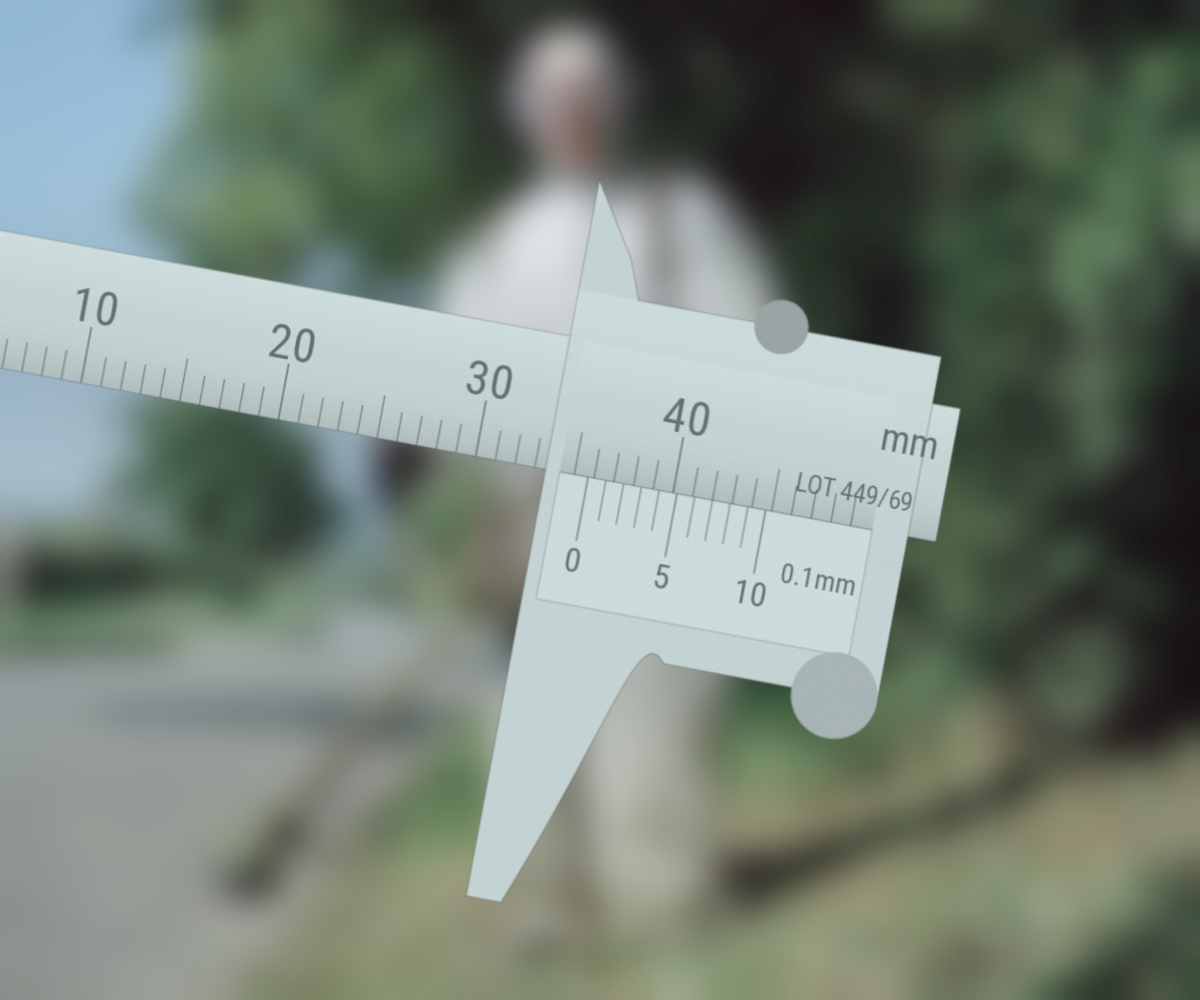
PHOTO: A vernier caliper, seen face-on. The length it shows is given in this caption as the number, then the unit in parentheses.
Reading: 35.7 (mm)
